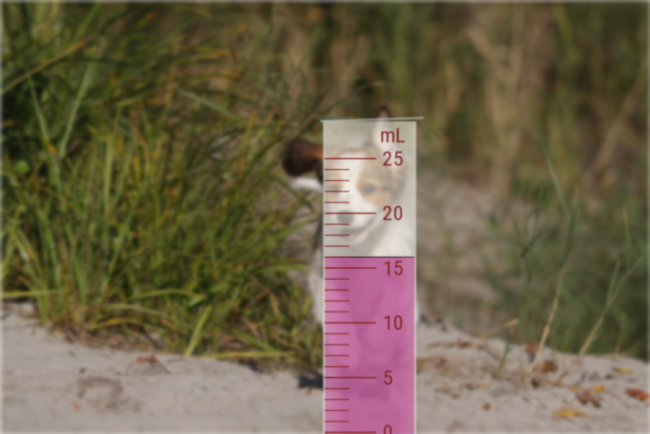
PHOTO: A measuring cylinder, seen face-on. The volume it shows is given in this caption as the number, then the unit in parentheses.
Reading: 16 (mL)
